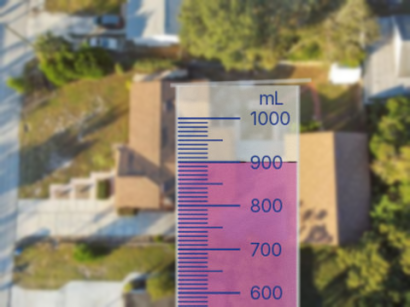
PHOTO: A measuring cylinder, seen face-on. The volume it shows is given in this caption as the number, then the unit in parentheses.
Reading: 900 (mL)
